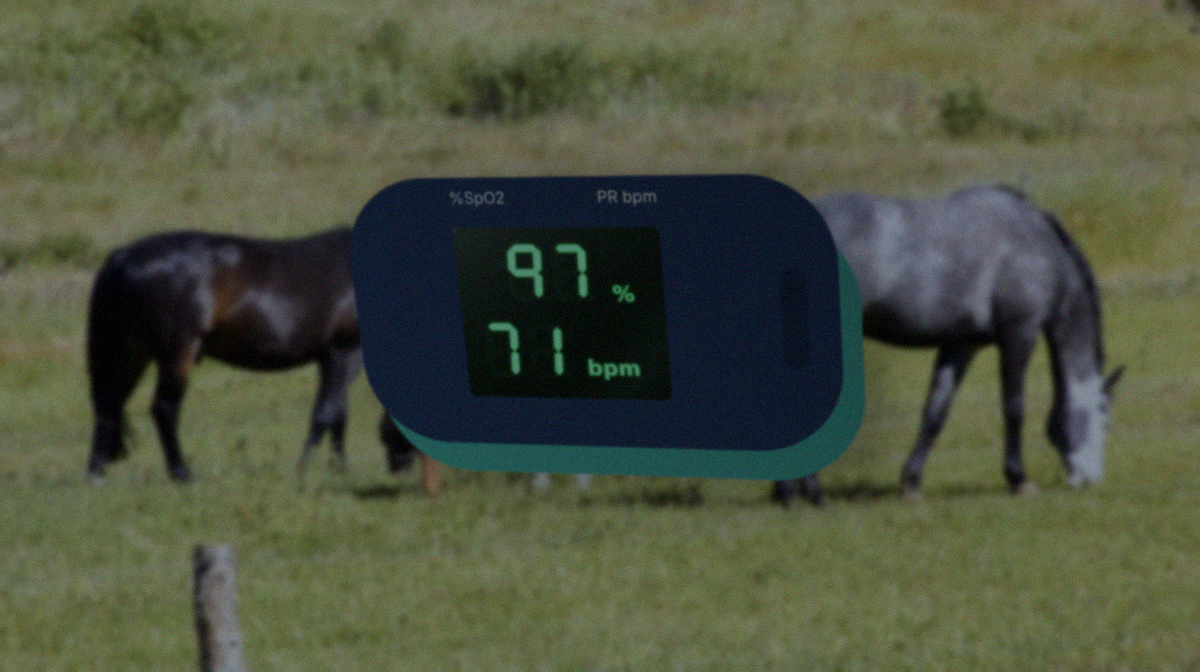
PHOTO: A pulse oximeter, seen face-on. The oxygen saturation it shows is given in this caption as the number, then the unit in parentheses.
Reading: 97 (%)
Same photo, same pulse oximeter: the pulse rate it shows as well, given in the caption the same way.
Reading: 71 (bpm)
